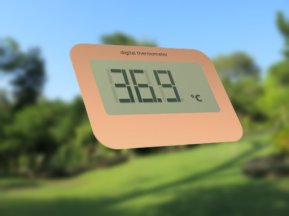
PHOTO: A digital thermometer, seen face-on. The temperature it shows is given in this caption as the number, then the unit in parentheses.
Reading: 36.9 (°C)
